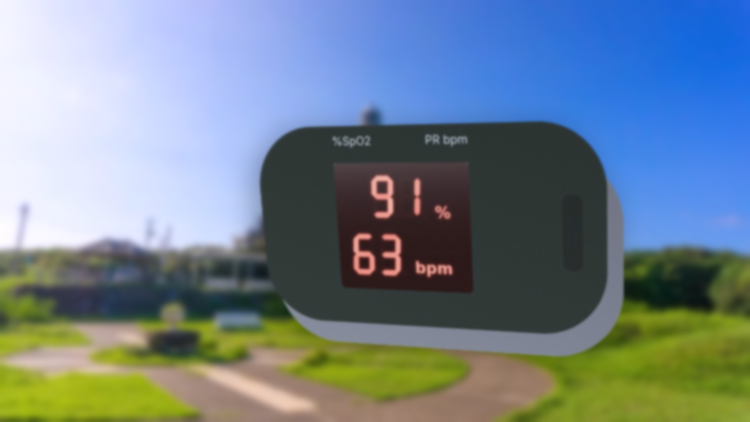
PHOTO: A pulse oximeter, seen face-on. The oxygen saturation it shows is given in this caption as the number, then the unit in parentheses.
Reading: 91 (%)
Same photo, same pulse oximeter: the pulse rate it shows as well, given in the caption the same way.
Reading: 63 (bpm)
